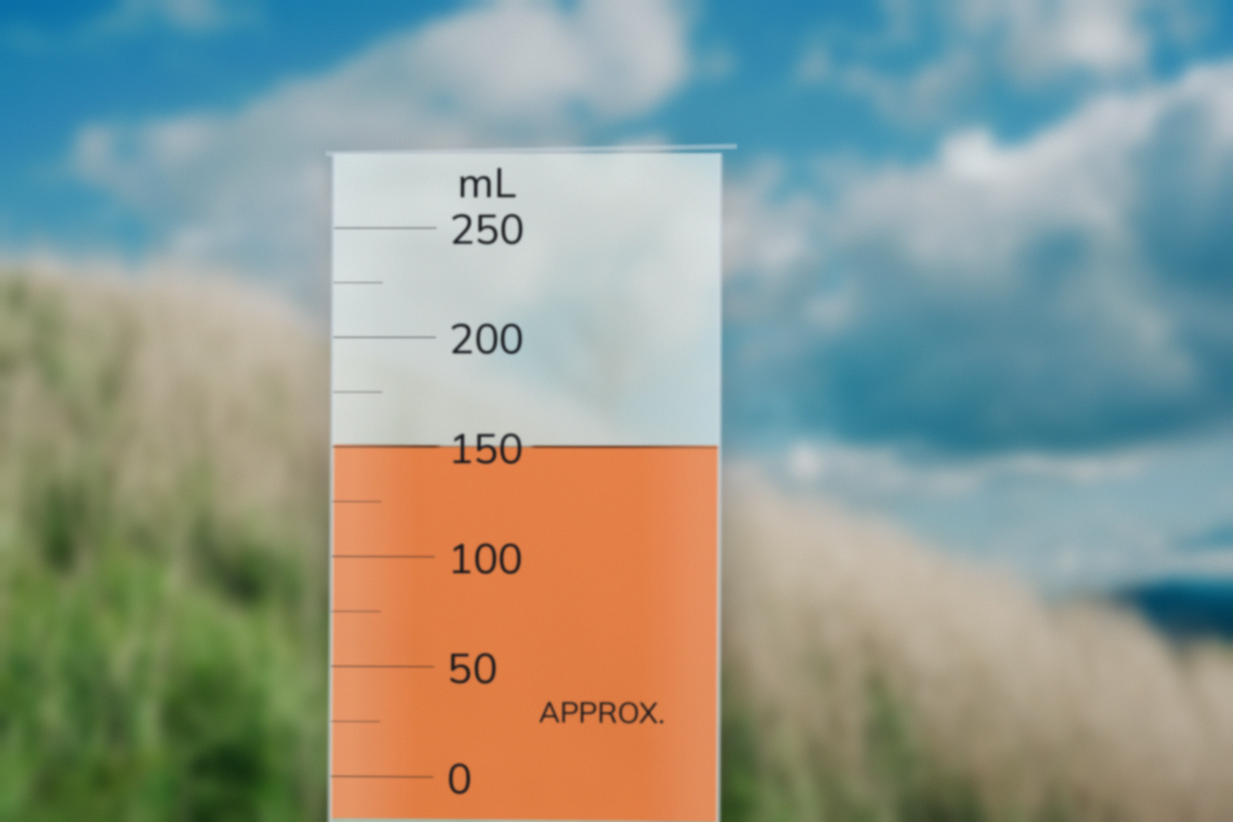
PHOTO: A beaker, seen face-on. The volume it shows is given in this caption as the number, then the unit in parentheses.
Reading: 150 (mL)
